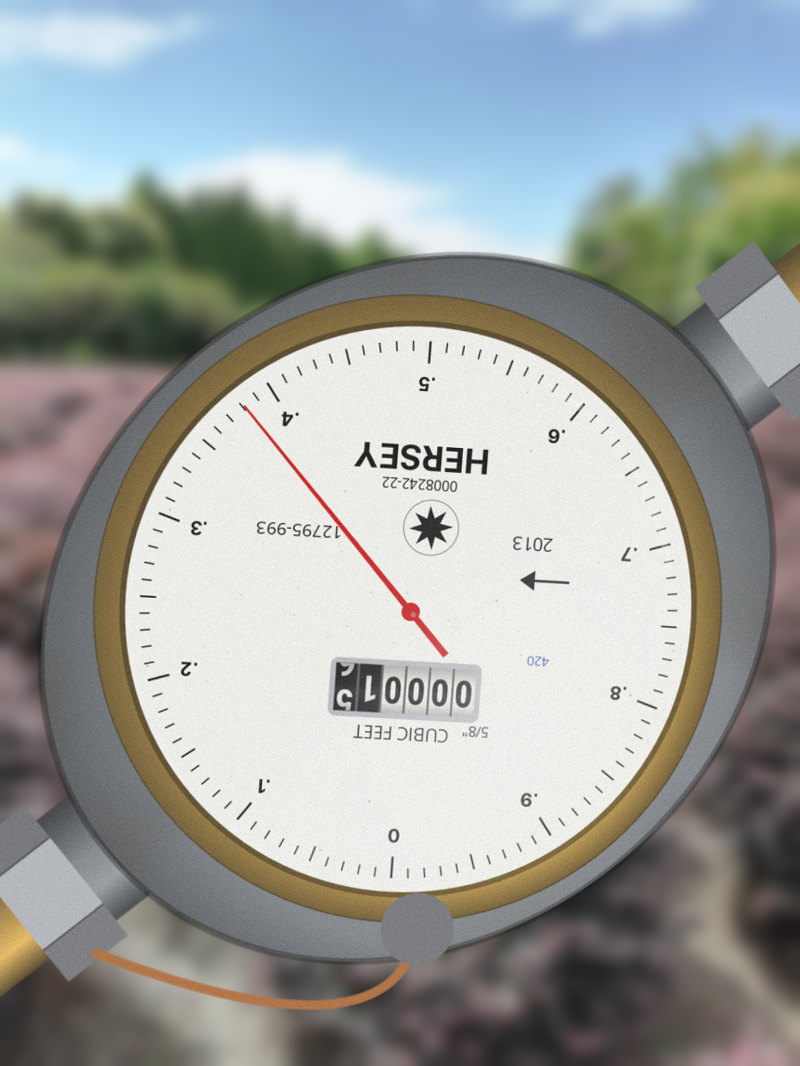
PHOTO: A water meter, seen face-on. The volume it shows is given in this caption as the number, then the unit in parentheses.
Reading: 15.38 (ft³)
